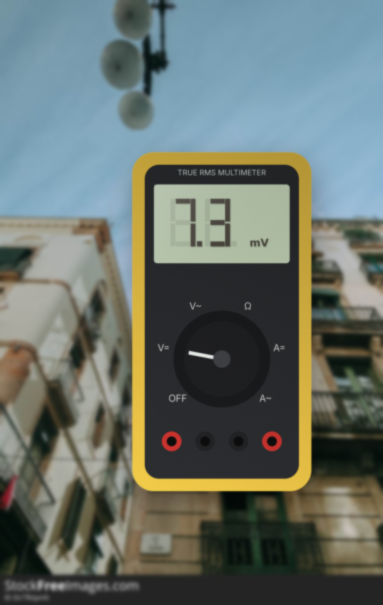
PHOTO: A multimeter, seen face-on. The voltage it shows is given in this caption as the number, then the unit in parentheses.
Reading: 7.3 (mV)
